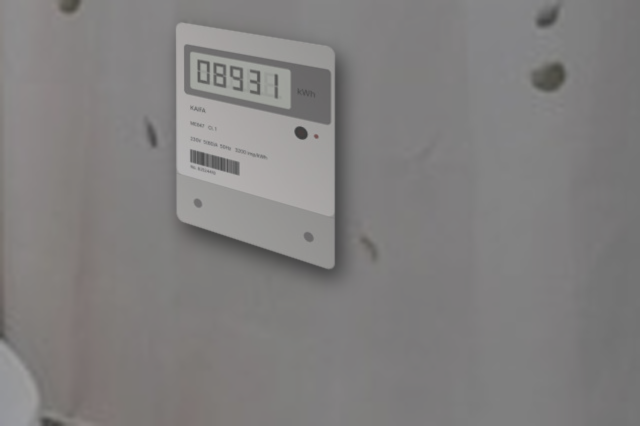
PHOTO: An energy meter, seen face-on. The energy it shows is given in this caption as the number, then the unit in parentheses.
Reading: 8931 (kWh)
